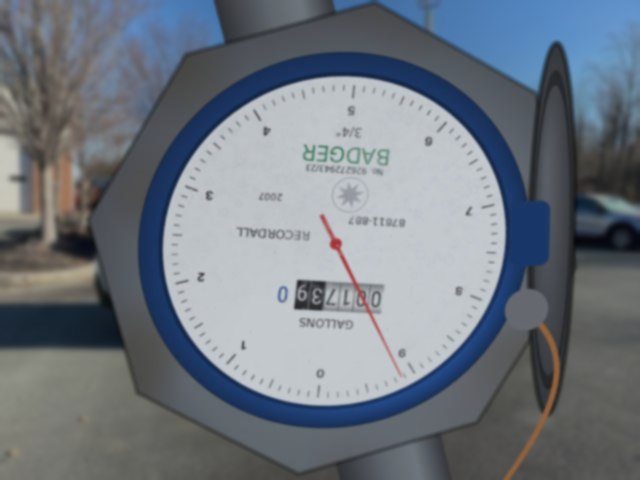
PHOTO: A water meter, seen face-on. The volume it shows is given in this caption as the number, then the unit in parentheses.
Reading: 17389.1 (gal)
